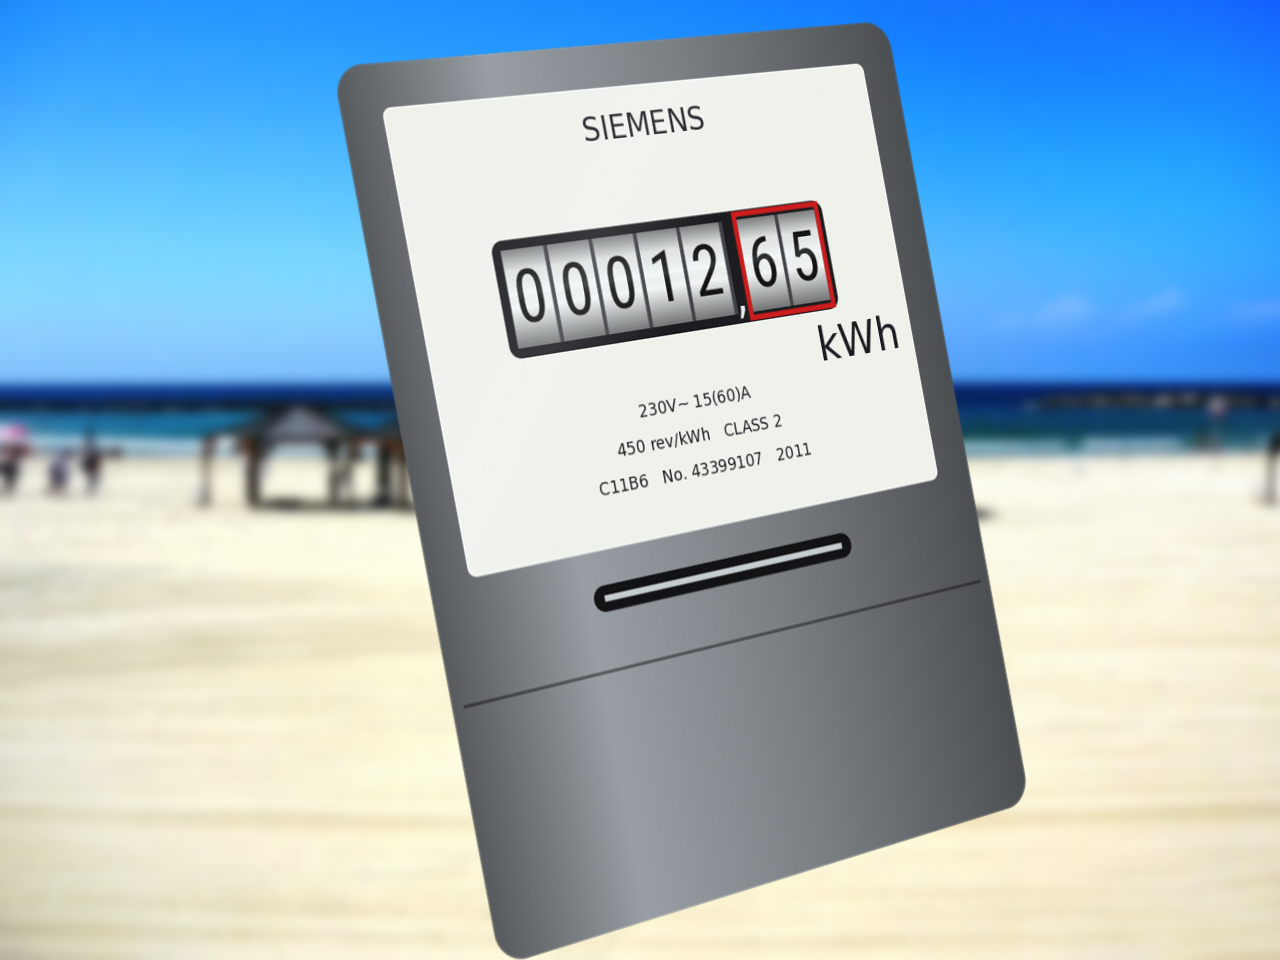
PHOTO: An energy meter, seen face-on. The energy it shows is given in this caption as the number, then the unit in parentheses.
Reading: 12.65 (kWh)
